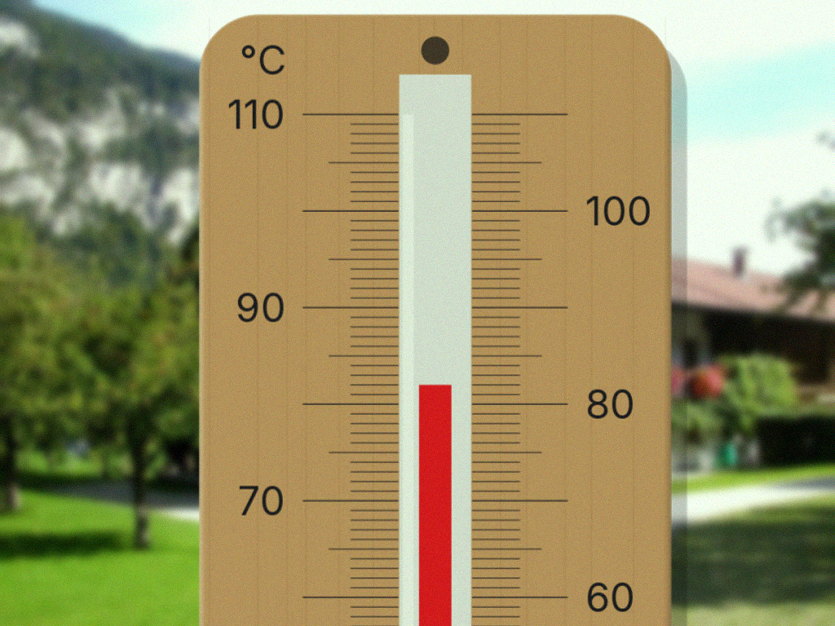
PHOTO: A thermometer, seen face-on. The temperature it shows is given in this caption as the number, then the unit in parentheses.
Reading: 82 (°C)
